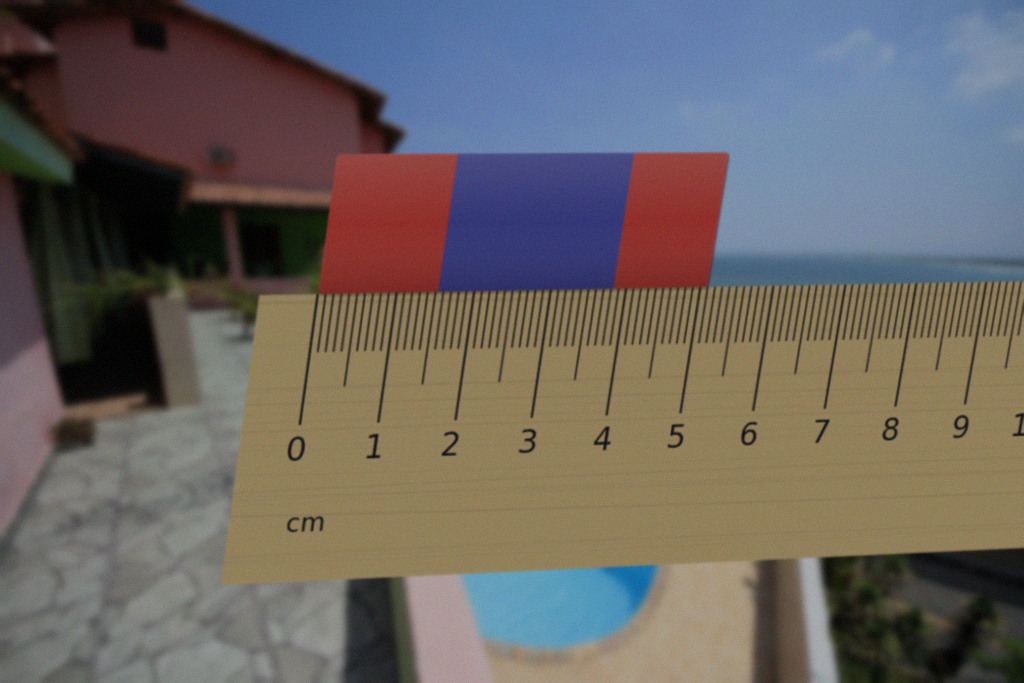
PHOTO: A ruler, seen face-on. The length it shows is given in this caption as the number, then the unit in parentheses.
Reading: 5.1 (cm)
